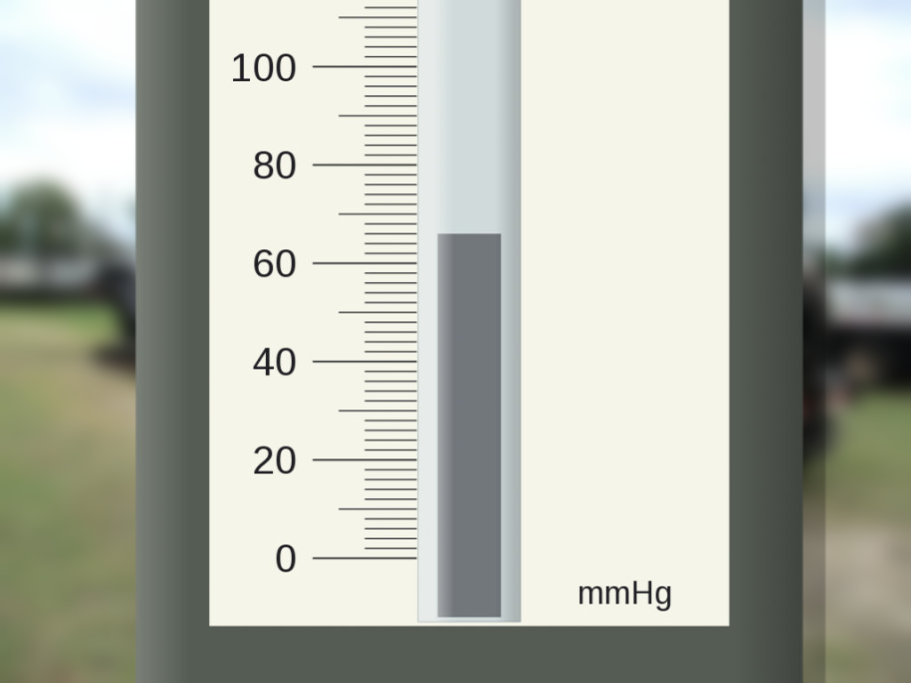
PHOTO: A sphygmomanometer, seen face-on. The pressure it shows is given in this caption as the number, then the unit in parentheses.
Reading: 66 (mmHg)
